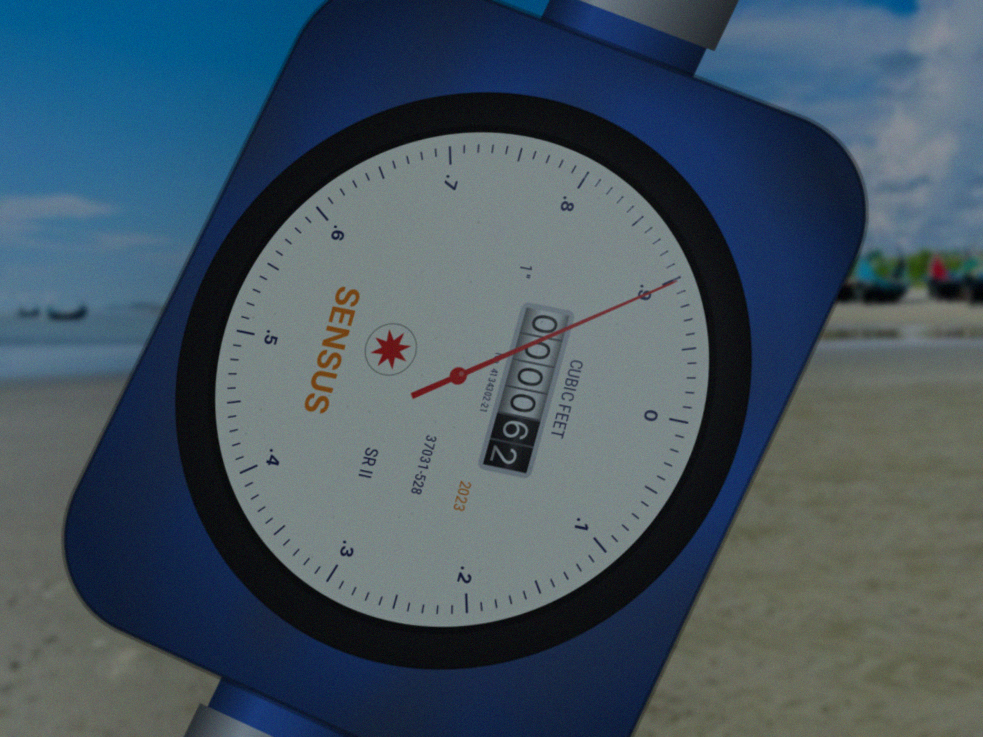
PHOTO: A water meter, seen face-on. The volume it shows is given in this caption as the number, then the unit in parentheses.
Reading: 61.90 (ft³)
